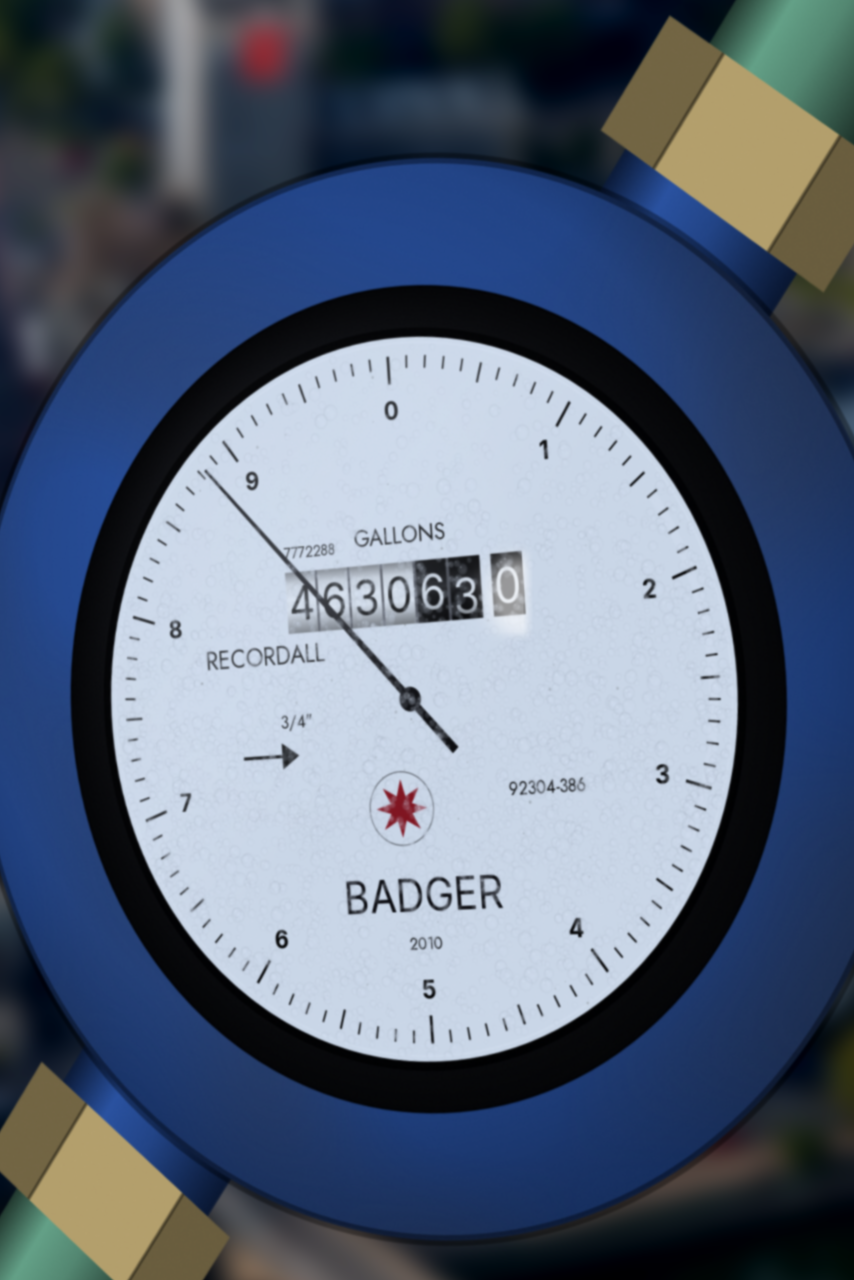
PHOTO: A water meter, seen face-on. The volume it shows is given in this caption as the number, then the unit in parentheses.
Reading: 4630628.8 (gal)
